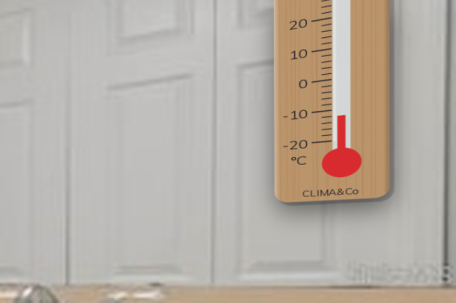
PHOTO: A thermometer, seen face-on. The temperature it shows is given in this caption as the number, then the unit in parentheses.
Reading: -12 (°C)
